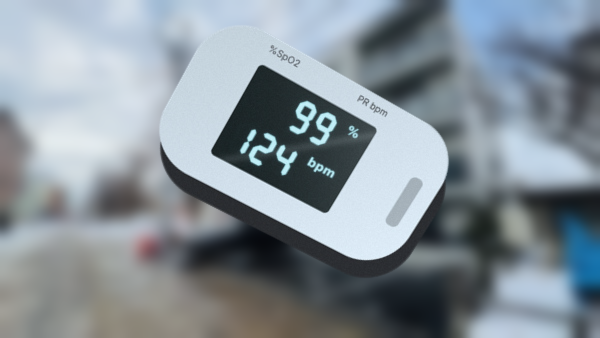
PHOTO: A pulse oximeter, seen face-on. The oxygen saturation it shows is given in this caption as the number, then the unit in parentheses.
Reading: 99 (%)
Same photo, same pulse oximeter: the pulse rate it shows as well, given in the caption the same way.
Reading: 124 (bpm)
